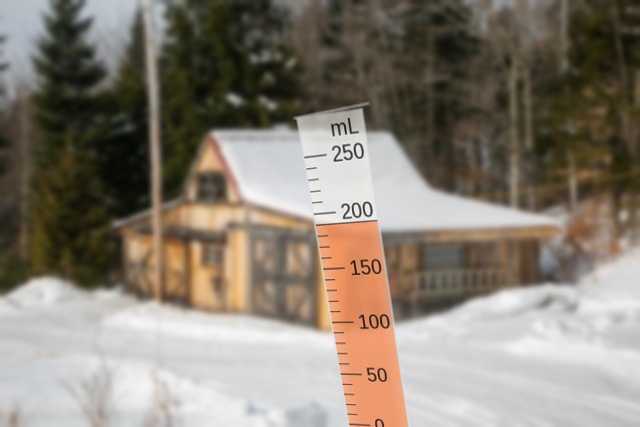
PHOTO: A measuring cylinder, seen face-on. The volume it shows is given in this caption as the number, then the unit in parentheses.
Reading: 190 (mL)
